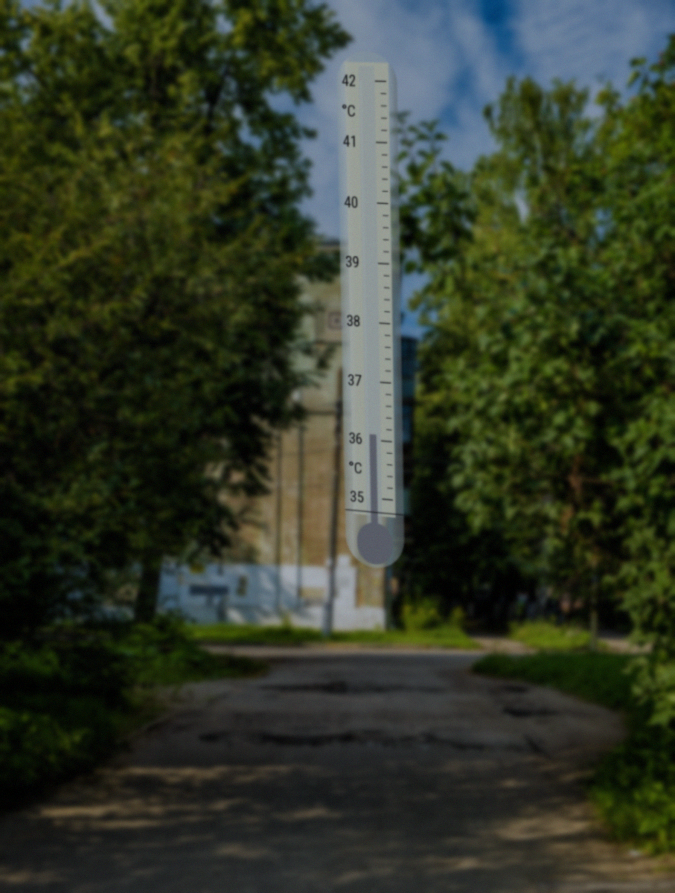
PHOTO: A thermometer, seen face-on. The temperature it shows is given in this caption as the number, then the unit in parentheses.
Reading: 36.1 (°C)
